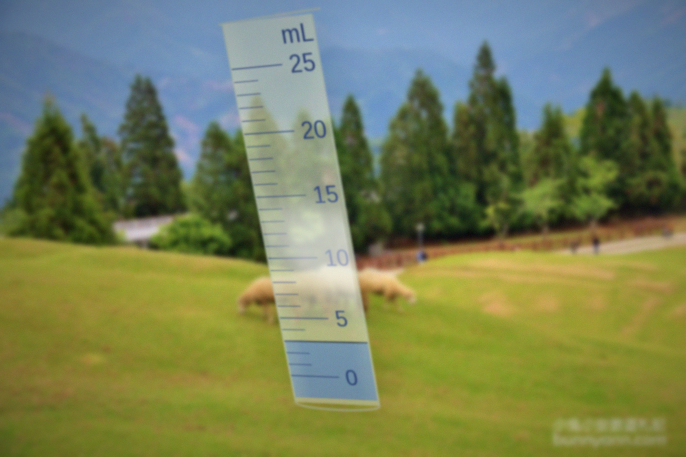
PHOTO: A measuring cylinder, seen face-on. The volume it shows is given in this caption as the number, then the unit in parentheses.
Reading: 3 (mL)
